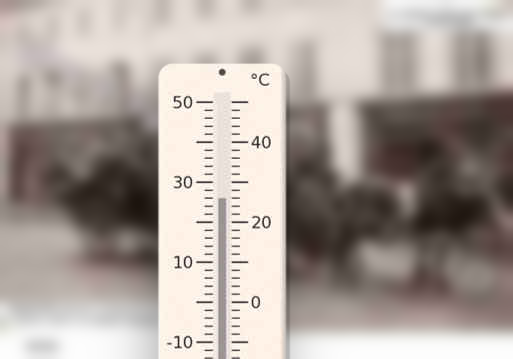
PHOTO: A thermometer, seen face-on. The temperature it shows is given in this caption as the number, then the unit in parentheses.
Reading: 26 (°C)
